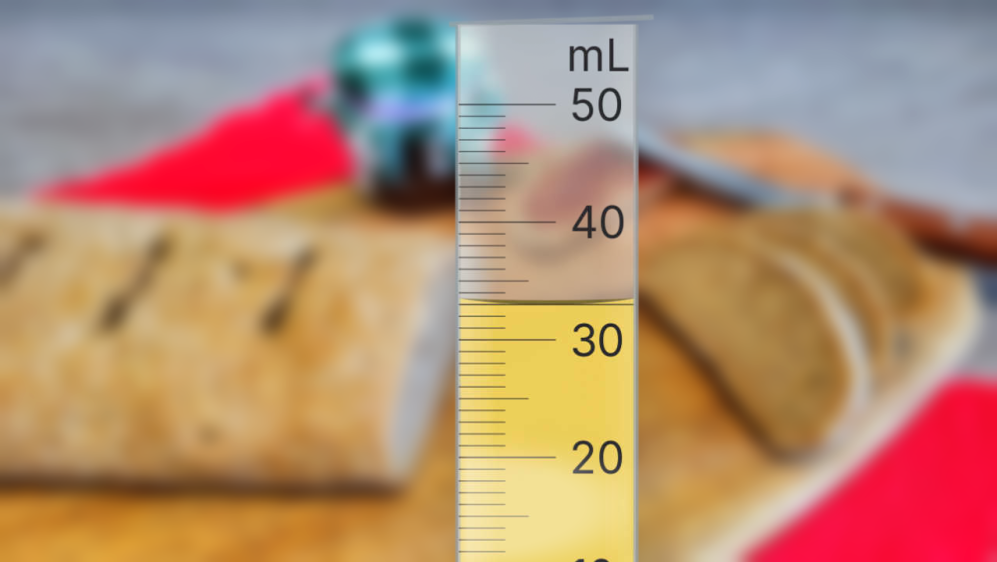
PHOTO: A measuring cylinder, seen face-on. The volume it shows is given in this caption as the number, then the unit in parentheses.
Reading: 33 (mL)
